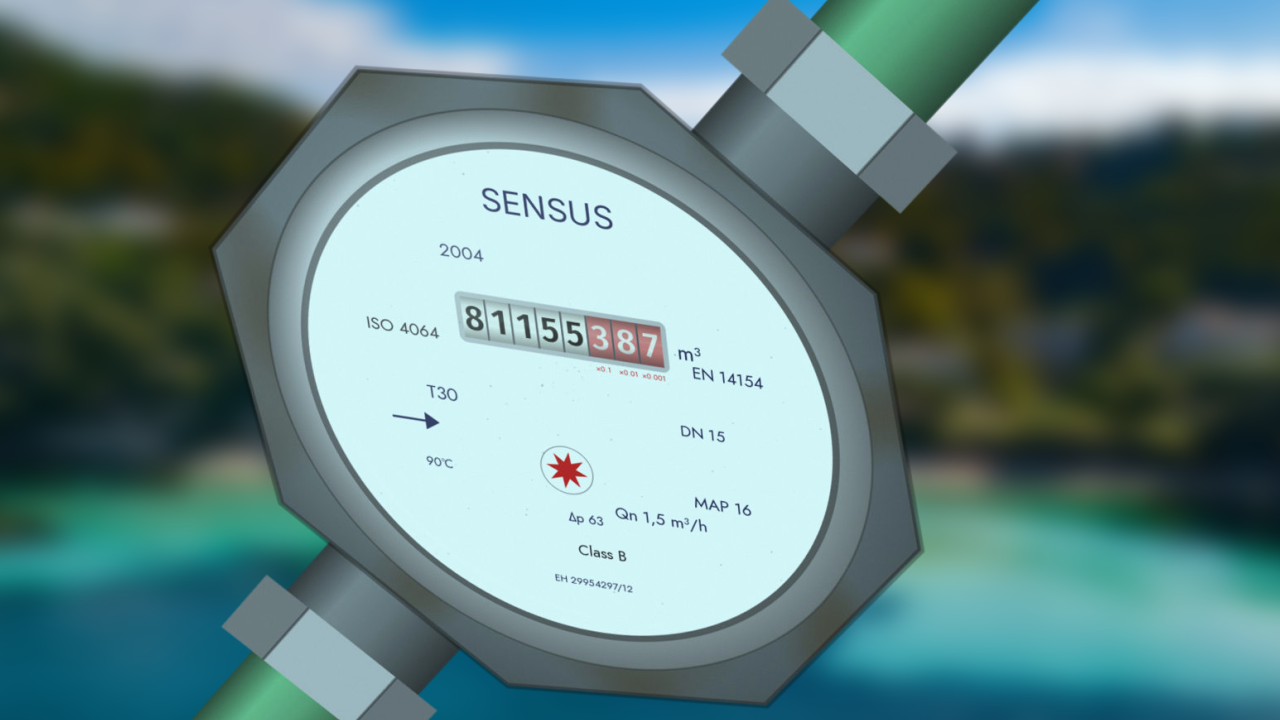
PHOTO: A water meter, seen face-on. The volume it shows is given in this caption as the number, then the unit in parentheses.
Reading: 81155.387 (m³)
